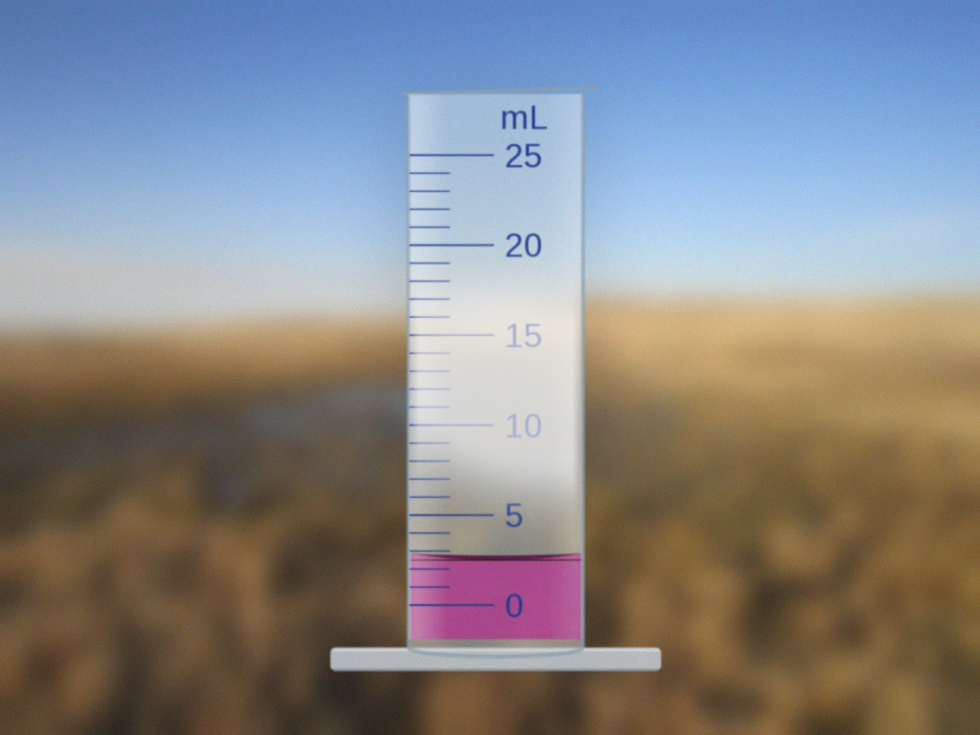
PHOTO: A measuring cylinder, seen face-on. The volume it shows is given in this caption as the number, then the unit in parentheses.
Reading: 2.5 (mL)
